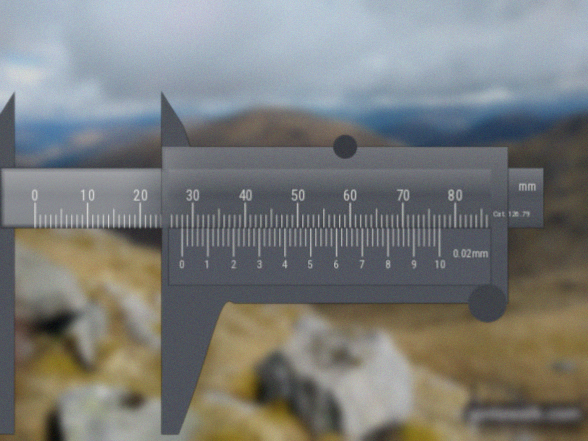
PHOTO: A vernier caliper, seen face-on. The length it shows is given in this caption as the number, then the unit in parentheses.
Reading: 28.0 (mm)
